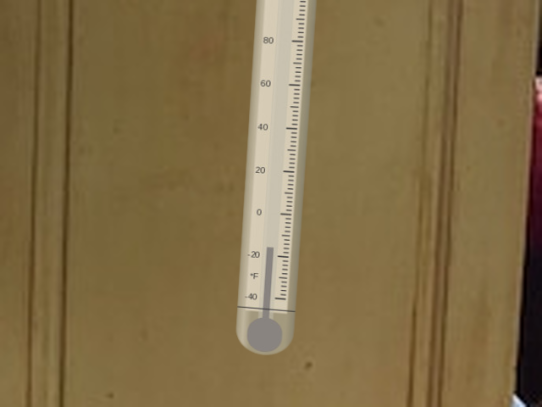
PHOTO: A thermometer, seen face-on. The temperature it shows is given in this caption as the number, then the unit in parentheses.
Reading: -16 (°F)
